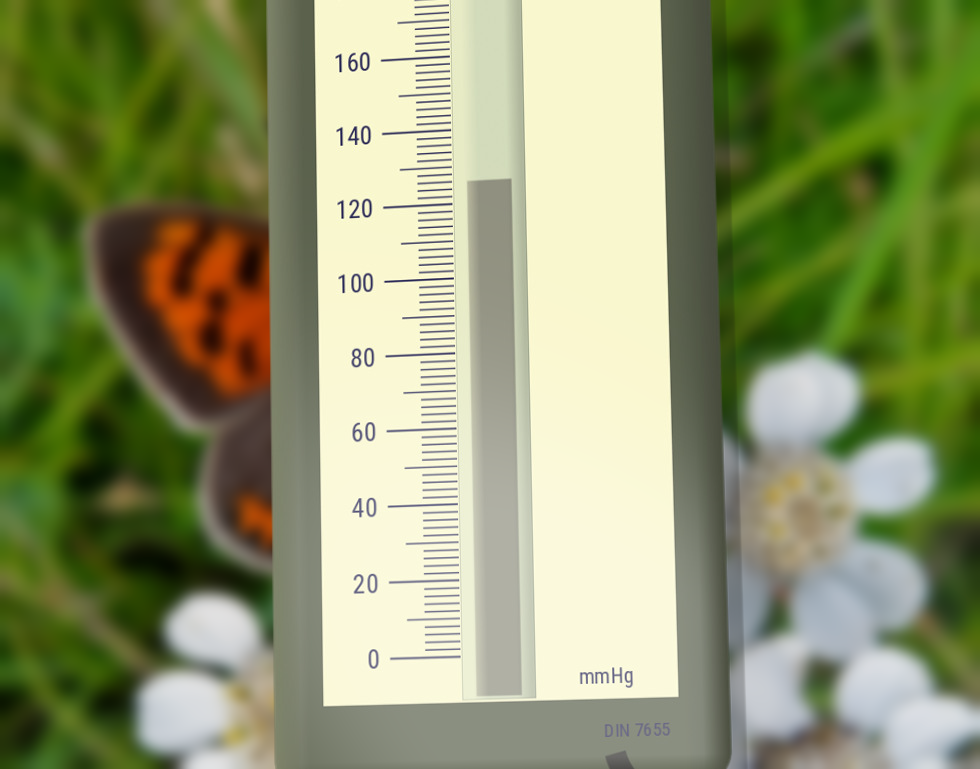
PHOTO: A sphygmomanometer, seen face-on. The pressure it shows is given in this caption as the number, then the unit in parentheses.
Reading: 126 (mmHg)
